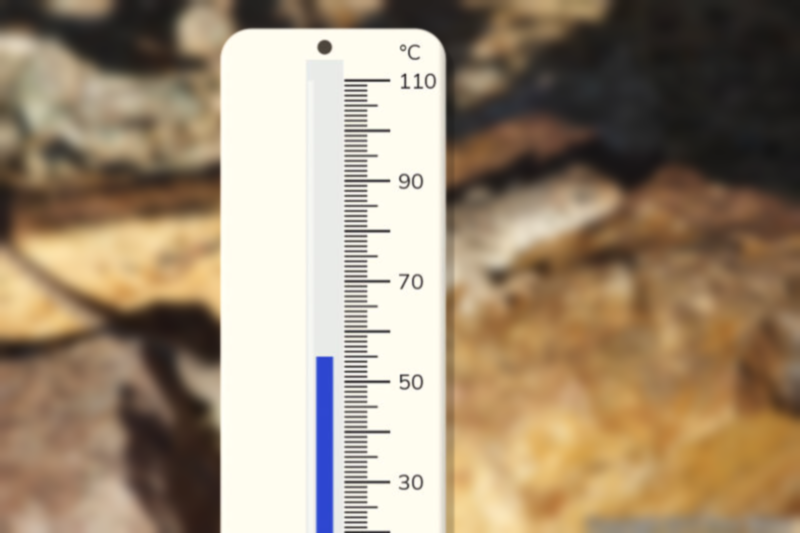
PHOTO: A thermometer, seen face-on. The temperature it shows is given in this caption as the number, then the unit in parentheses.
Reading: 55 (°C)
